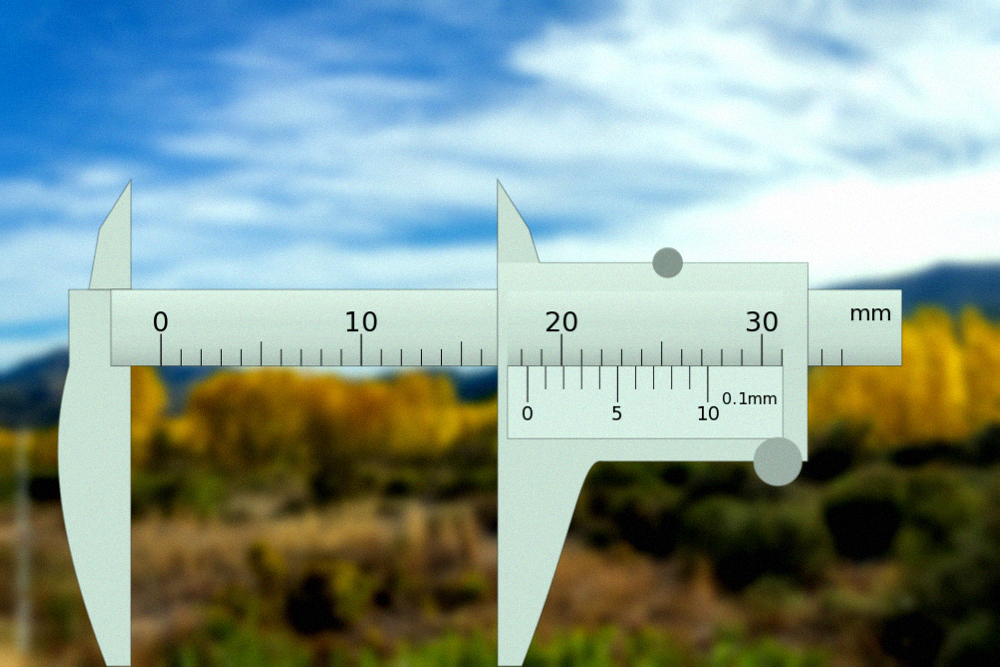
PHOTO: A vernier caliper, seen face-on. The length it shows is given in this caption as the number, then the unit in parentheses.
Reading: 18.3 (mm)
